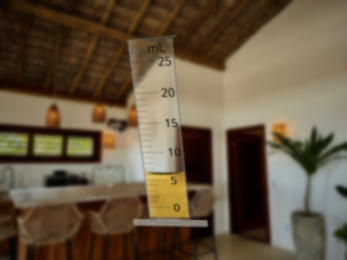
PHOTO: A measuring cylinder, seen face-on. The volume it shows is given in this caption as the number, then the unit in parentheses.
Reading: 6 (mL)
